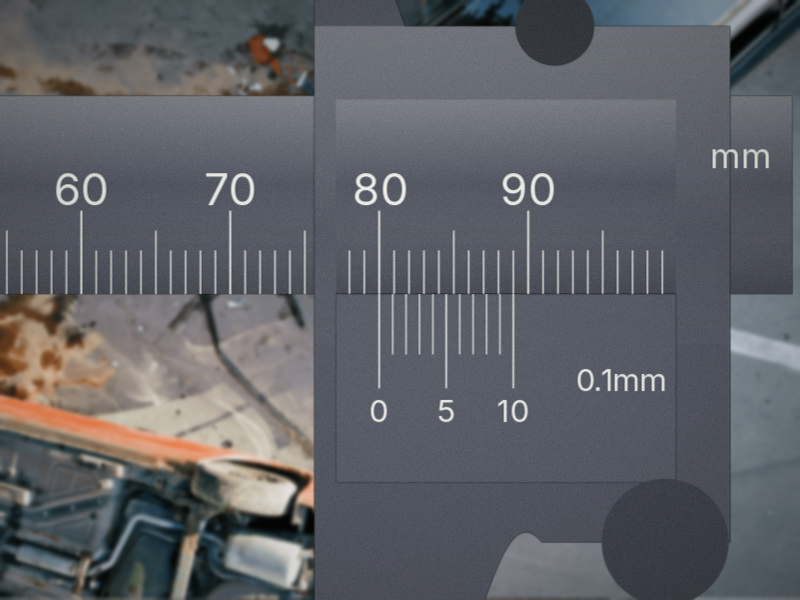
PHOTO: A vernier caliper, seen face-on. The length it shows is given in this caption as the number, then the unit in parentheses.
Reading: 80.0 (mm)
